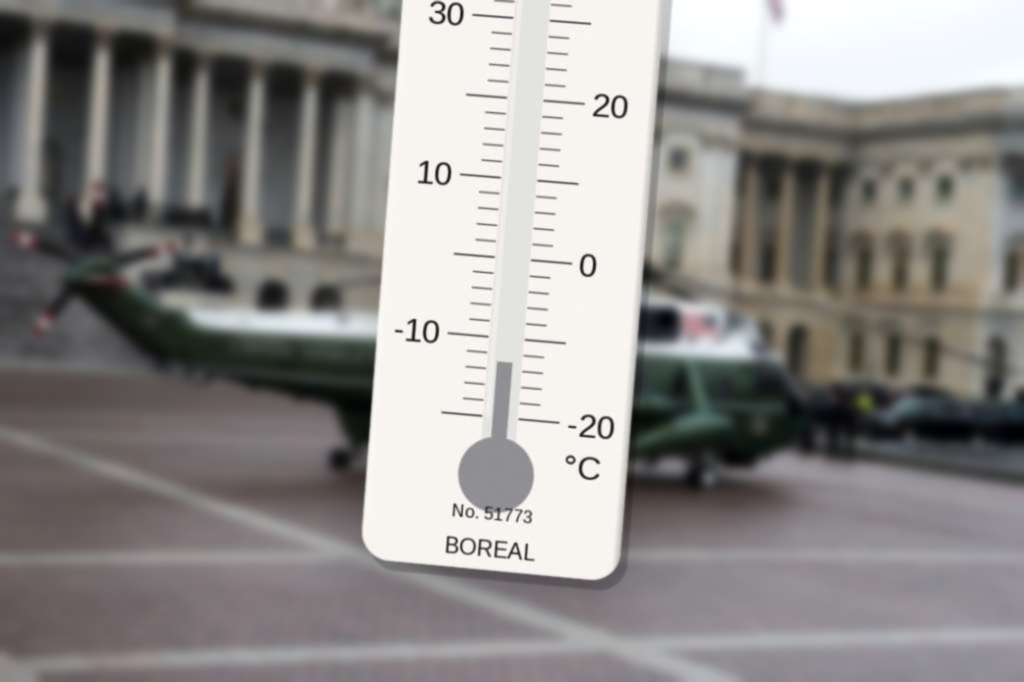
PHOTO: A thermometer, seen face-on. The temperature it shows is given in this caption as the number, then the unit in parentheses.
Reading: -13 (°C)
